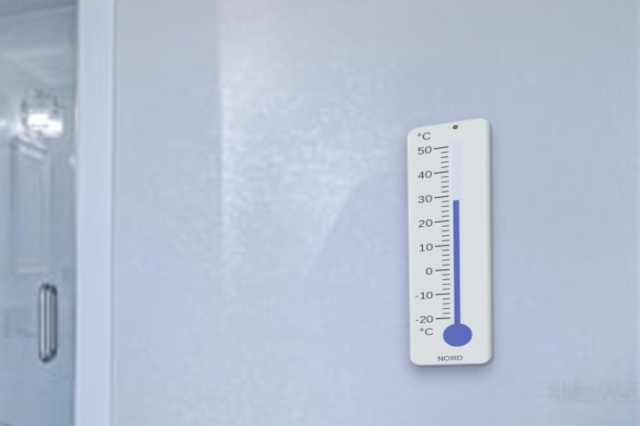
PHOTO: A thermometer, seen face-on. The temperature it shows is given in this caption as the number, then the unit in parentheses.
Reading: 28 (°C)
